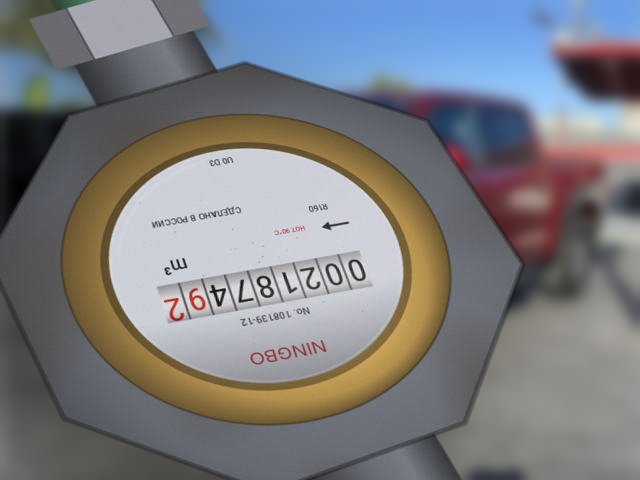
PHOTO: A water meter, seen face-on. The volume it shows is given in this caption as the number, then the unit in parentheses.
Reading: 21874.92 (m³)
